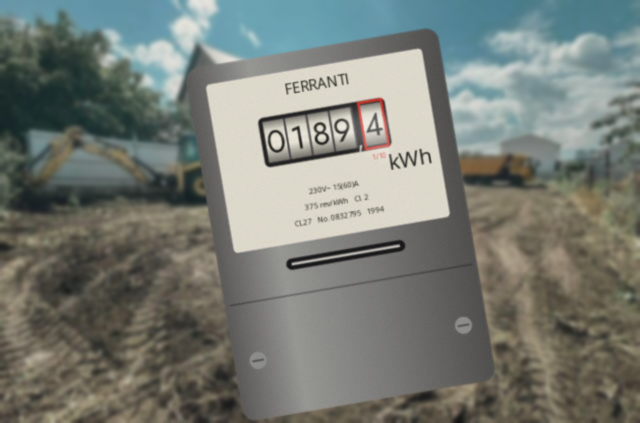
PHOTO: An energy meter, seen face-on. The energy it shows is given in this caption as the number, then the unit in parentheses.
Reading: 189.4 (kWh)
